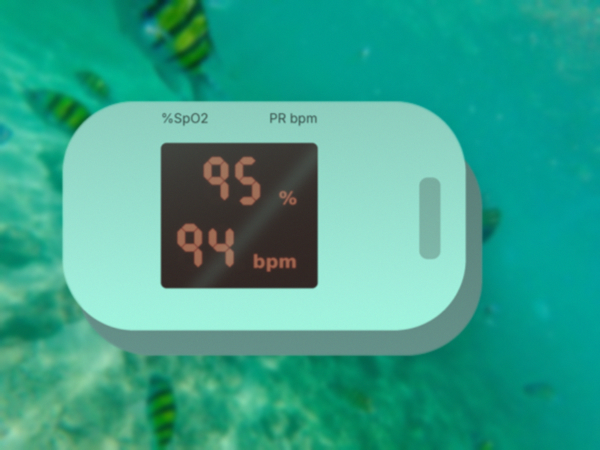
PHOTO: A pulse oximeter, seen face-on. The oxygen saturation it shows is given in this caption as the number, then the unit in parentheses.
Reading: 95 (%)
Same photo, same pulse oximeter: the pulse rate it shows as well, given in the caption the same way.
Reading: 94 (bpm)
